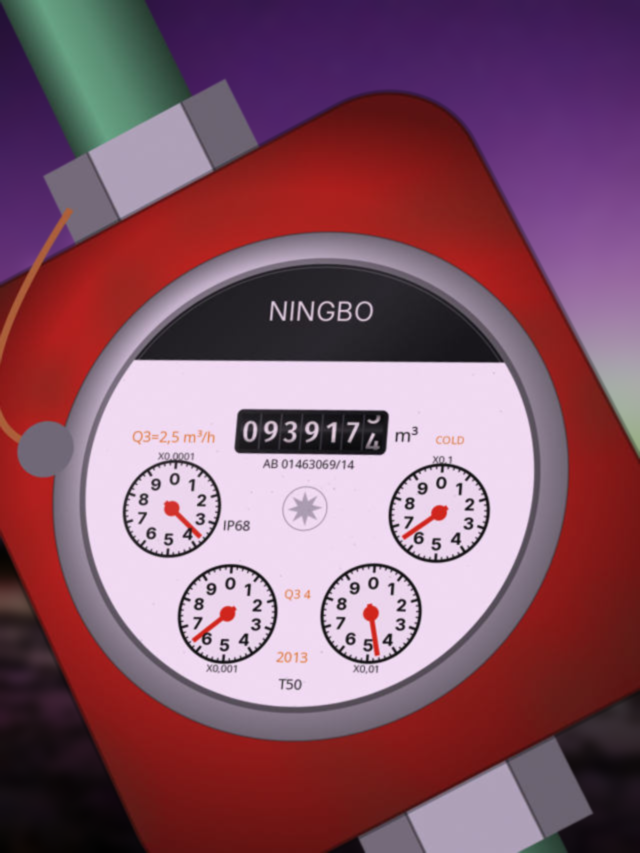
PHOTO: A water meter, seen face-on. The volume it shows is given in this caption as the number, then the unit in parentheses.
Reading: 939173.6463 (m³)
